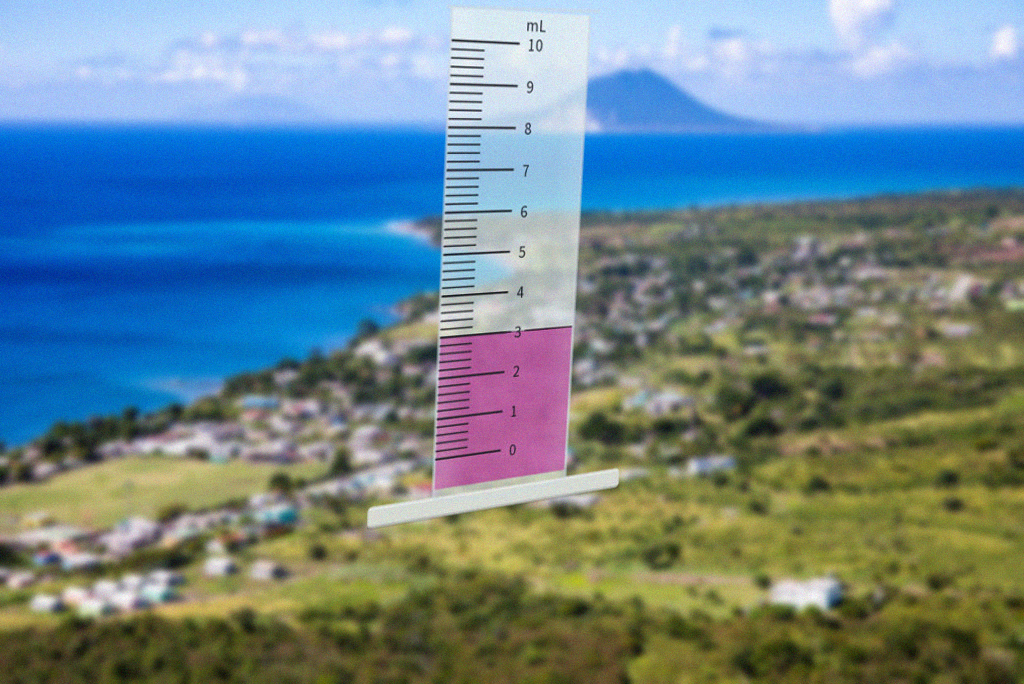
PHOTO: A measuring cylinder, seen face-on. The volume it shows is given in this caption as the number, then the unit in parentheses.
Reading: 3 (mL)
